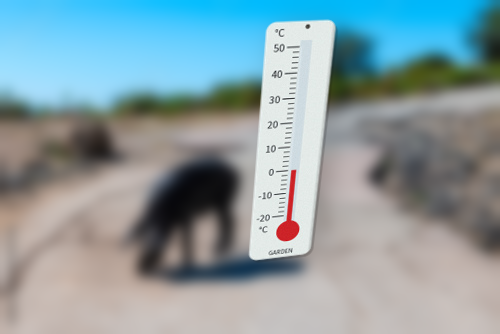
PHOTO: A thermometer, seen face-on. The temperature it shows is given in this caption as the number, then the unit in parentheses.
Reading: 0 (°C)
